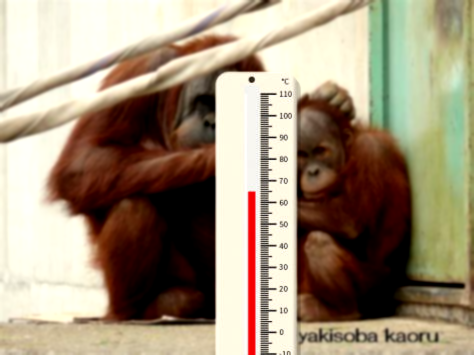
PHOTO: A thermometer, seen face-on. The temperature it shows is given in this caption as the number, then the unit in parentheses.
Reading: 65 (°C)
